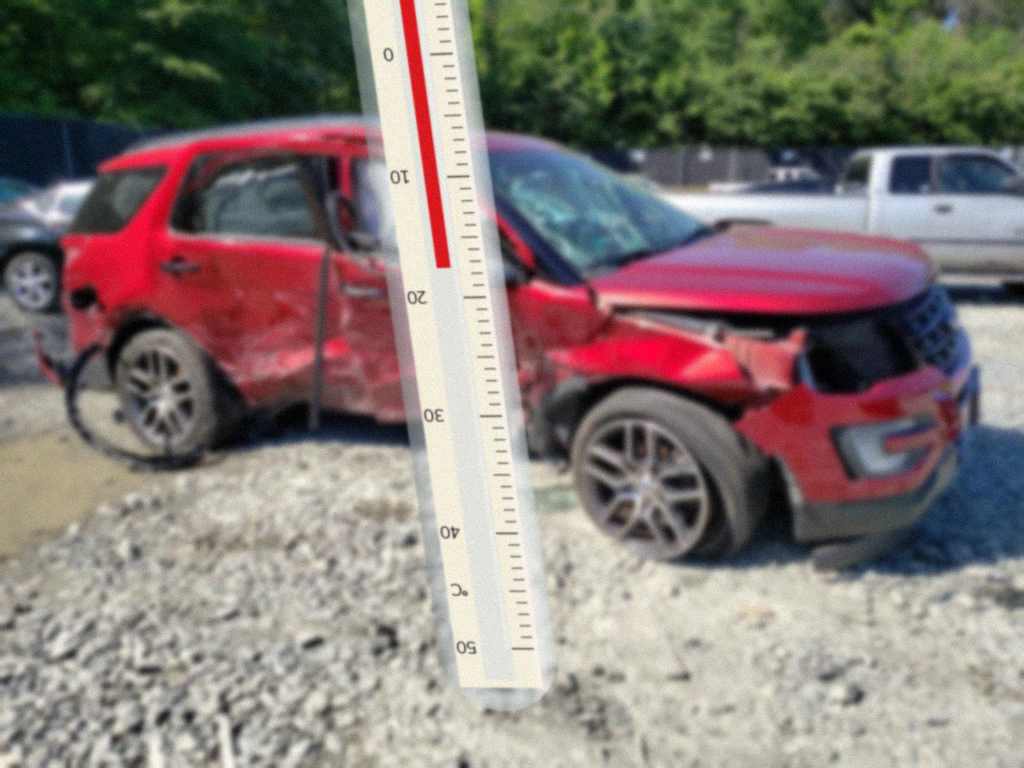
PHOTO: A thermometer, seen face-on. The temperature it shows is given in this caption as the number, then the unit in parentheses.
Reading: 17.5 (°C)
